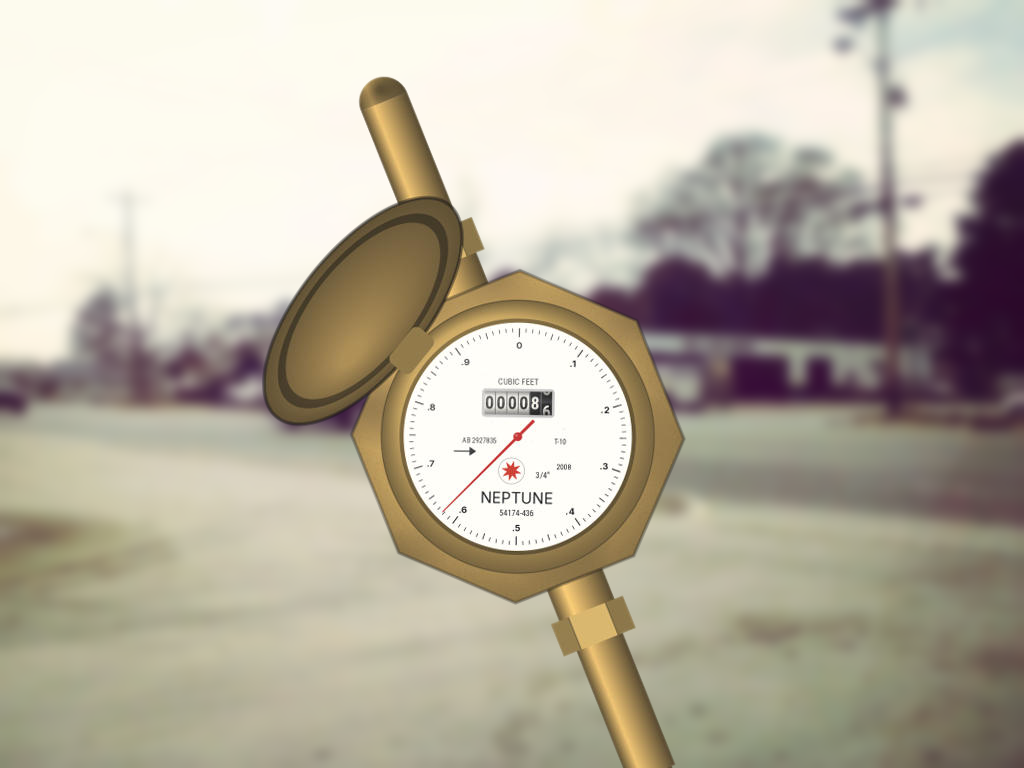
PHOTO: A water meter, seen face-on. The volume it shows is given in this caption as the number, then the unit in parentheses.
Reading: 85.62 (ft³)
